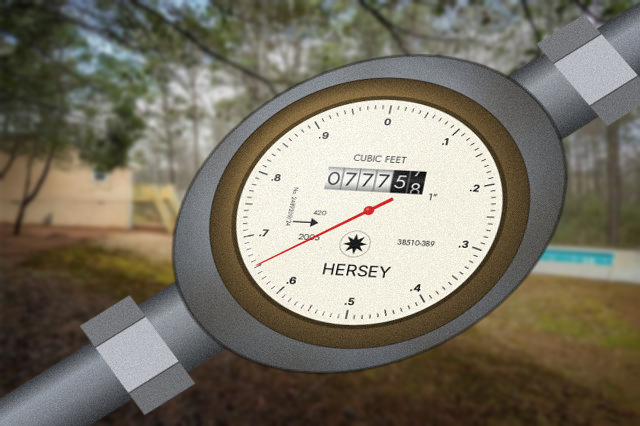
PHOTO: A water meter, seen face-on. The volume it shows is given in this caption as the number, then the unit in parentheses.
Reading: 77757.65 (ft³)
